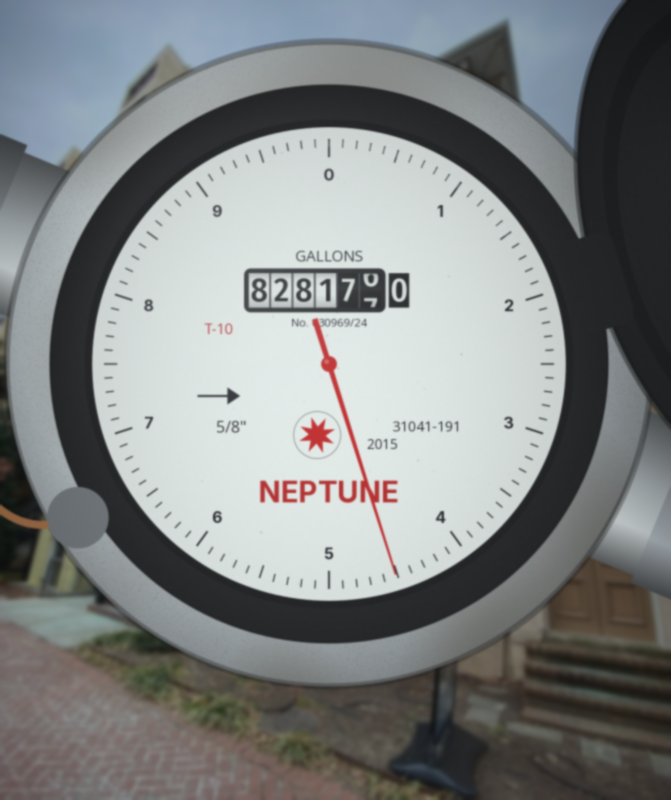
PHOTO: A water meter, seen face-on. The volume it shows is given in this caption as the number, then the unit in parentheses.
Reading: 8281764.5 (gal)
